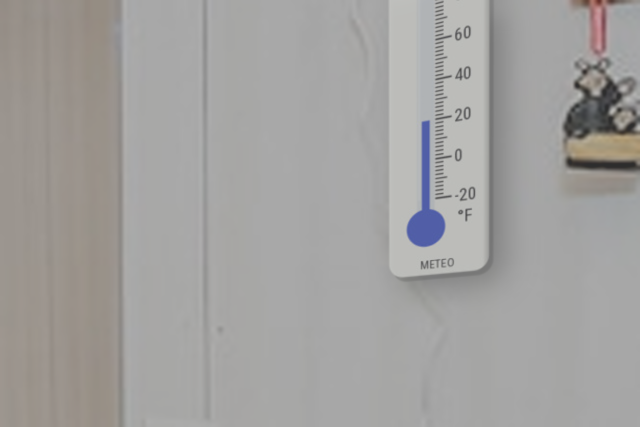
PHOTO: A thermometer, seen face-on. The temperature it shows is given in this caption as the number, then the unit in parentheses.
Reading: 20 (°F)
